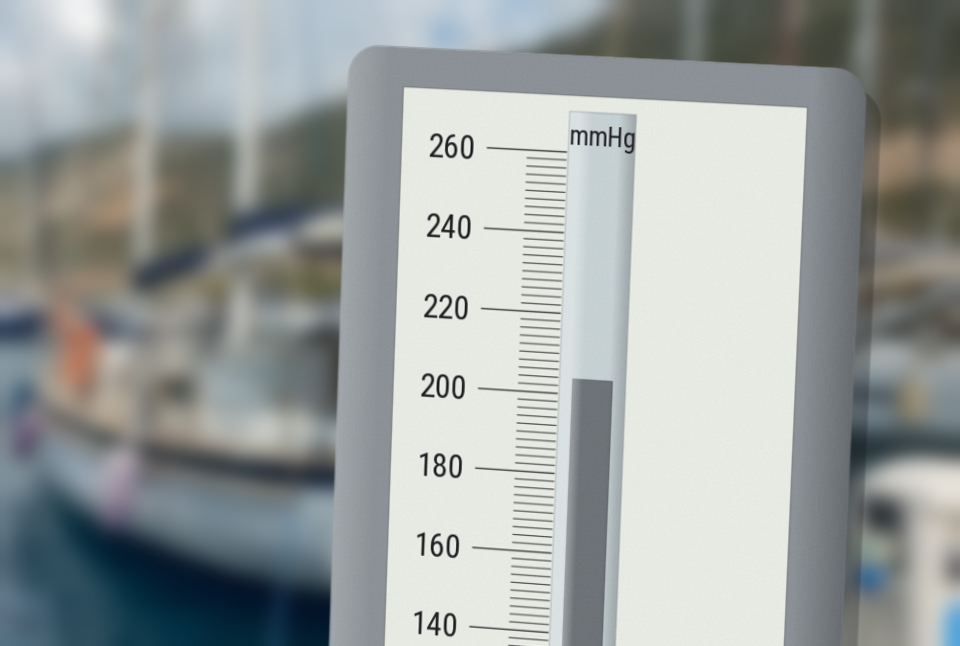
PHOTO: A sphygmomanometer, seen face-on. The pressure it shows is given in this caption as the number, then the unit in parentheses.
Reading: 204 (mmHg)
